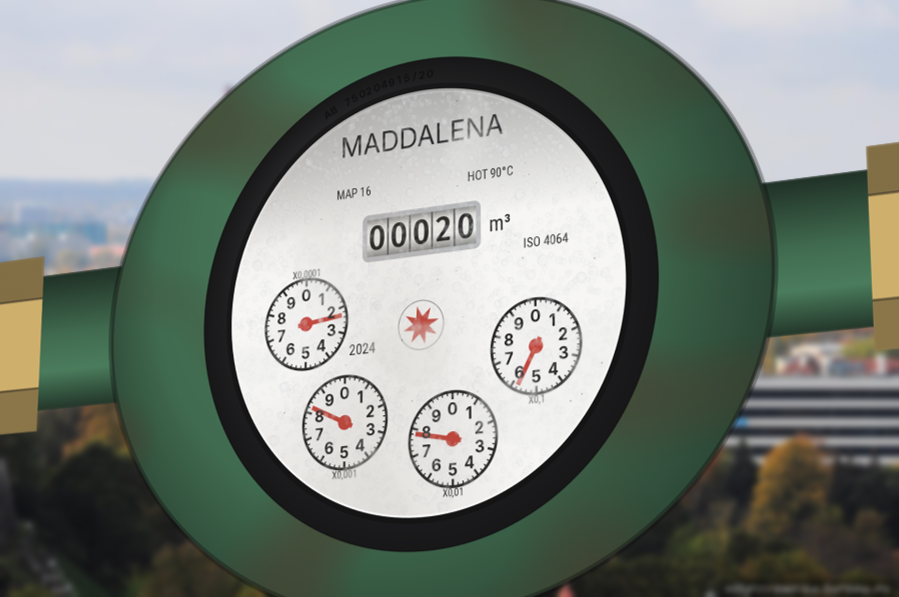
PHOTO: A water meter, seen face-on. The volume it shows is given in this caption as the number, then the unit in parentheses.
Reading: 20.5782 (m³)
